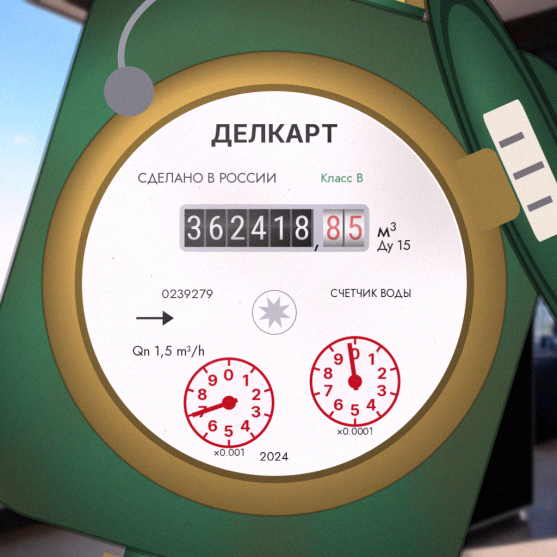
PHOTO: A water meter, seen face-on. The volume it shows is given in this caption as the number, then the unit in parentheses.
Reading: 362418.8569 (m³)
